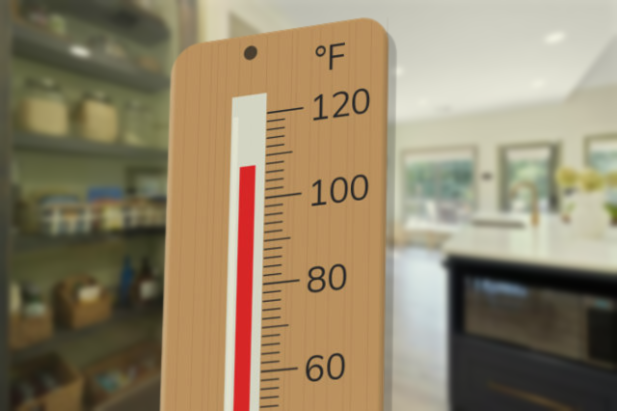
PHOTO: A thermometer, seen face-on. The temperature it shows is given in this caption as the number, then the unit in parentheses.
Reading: 108 (°F)
